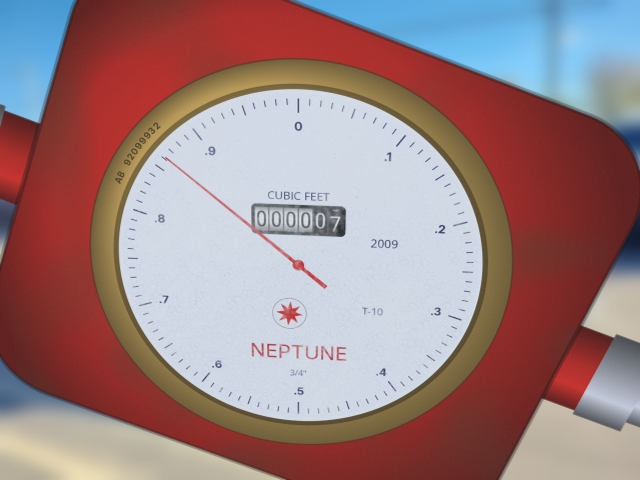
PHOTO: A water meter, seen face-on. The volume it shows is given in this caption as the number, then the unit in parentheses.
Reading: 6.86 (ft³)
